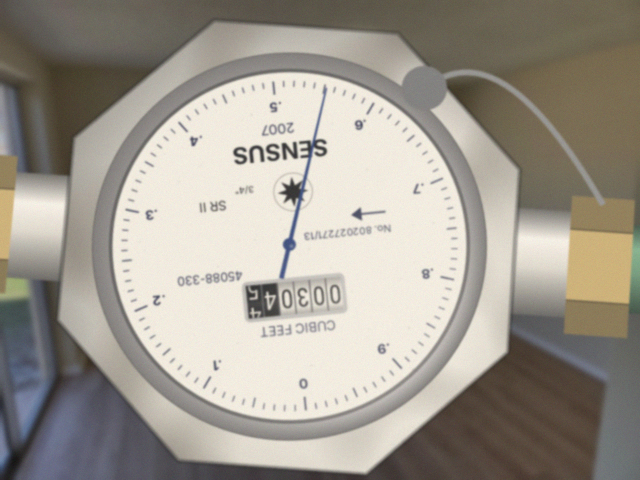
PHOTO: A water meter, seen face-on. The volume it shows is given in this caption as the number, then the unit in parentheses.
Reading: 3044.55 (ft³)
